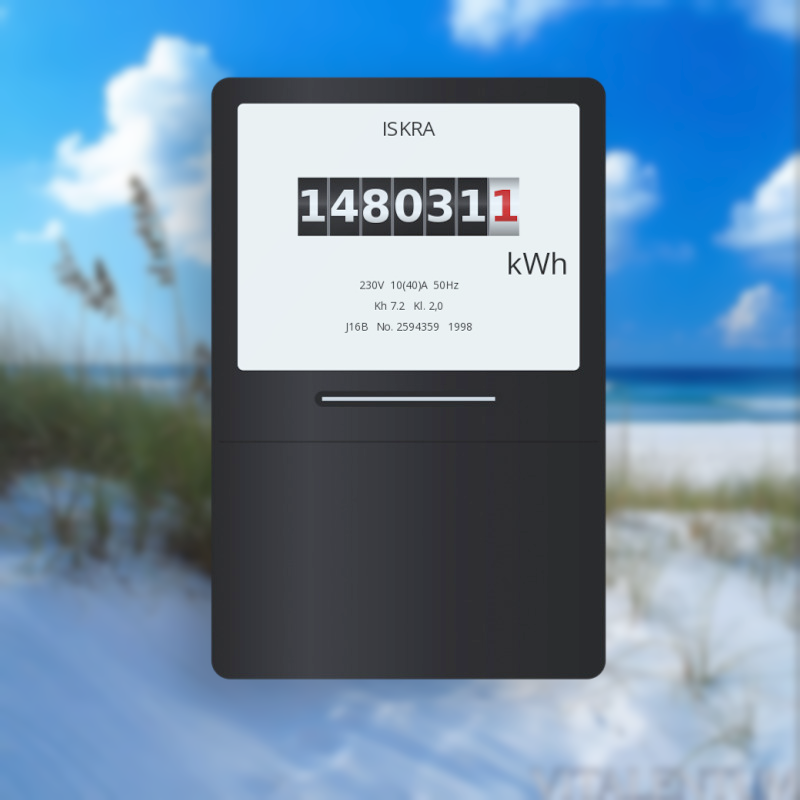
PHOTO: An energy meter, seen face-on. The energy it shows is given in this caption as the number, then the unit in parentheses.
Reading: 148031.1 (kWh)
